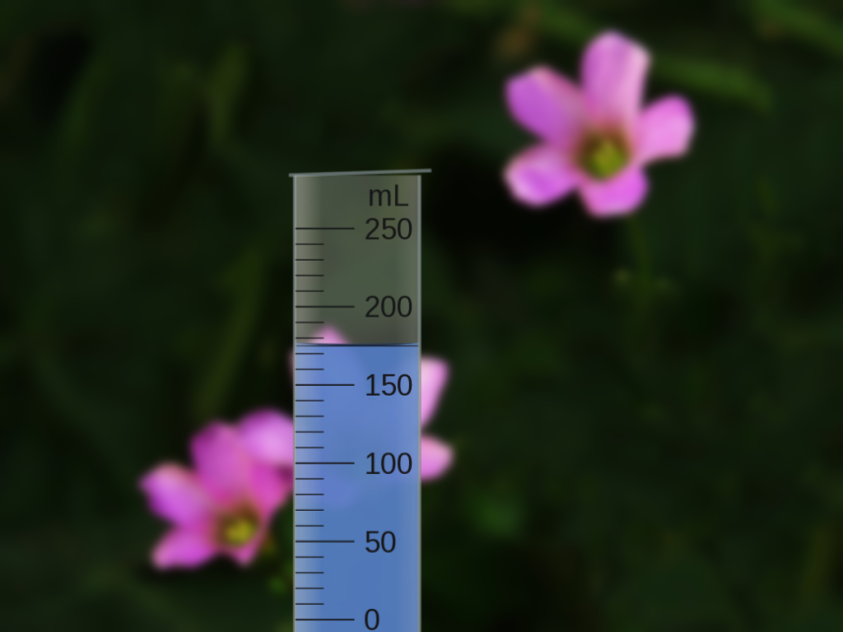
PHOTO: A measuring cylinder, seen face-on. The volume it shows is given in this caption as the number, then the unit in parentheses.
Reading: 175 (mL)
